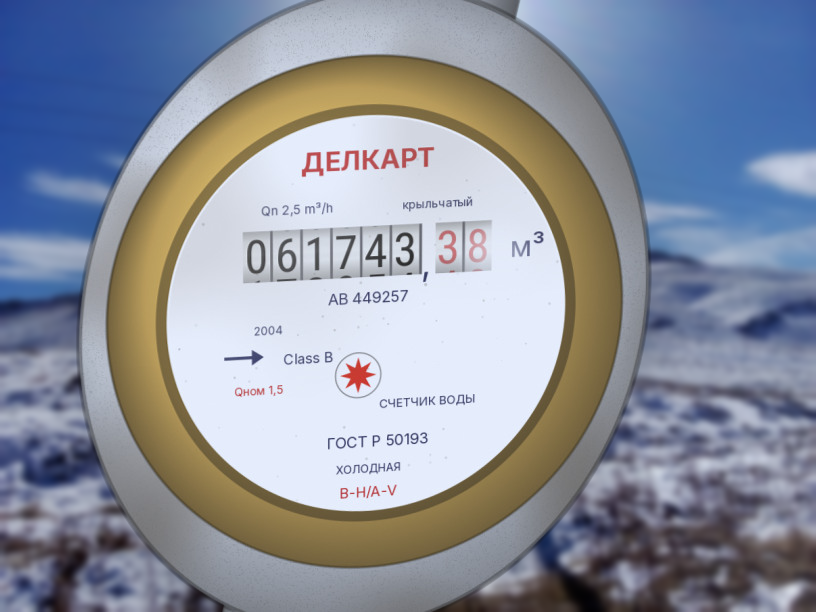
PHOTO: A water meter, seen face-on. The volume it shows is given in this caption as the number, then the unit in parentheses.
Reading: 61743.38 (m³)
